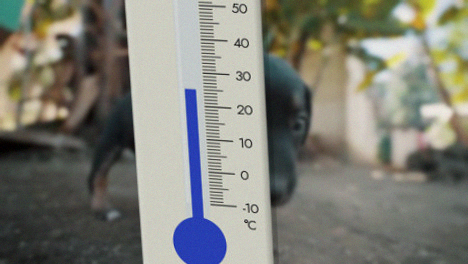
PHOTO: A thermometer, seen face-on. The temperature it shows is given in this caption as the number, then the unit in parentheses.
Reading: 25 (°C)
